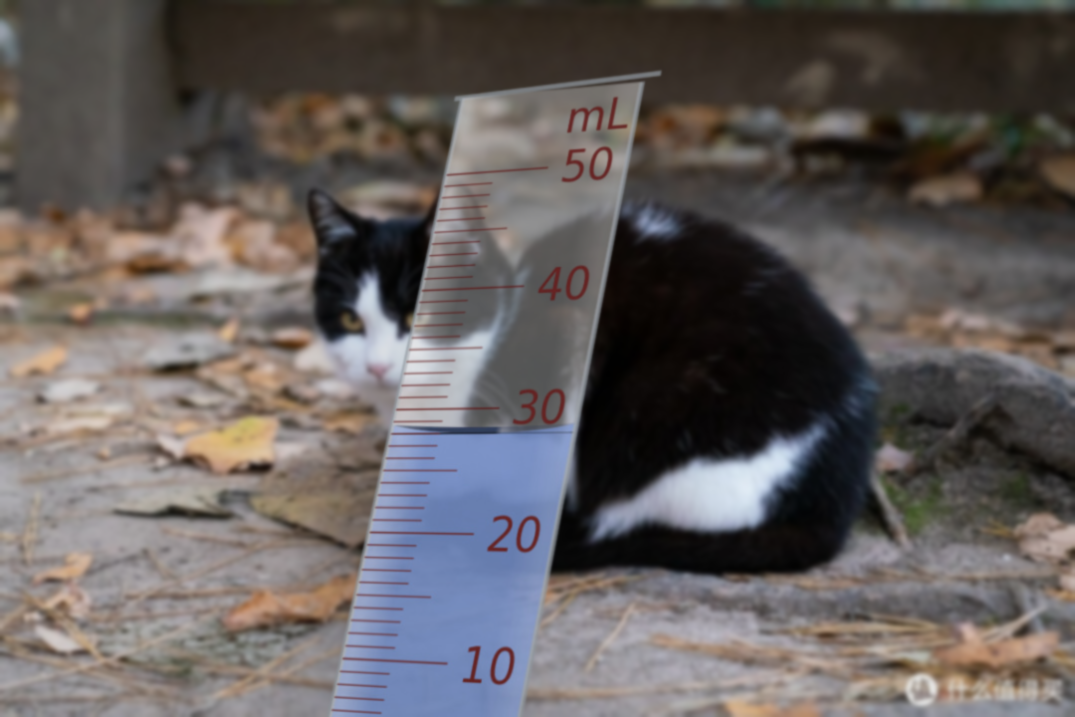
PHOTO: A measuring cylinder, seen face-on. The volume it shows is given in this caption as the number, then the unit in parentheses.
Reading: 28 (mL)
